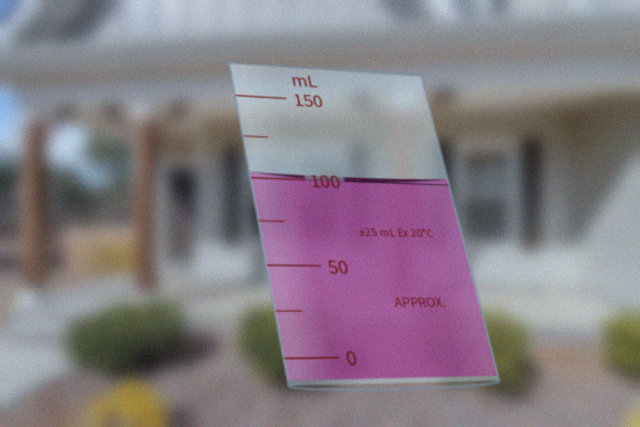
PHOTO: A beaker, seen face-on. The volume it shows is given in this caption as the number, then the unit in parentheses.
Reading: 100 (mL)
